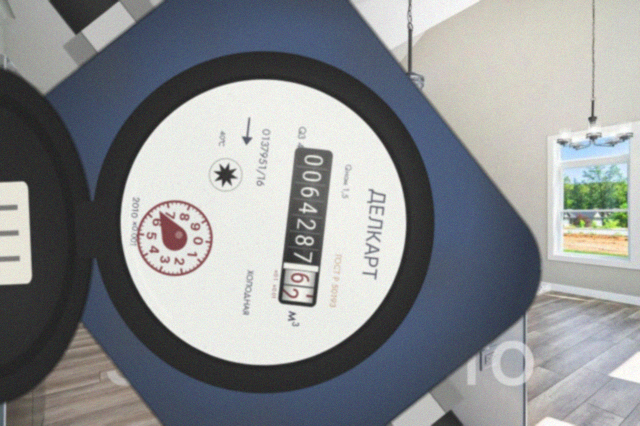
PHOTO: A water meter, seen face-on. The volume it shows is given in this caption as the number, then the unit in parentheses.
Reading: 64287.616 (m³)
